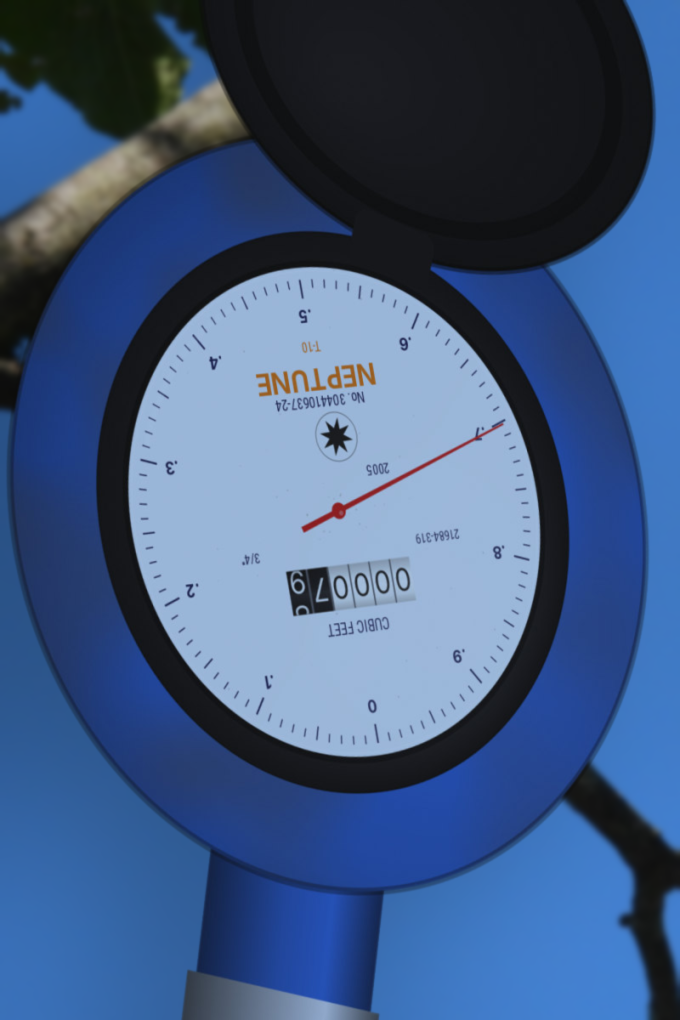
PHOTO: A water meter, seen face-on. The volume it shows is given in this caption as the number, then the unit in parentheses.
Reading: 78.70 (ft³)
